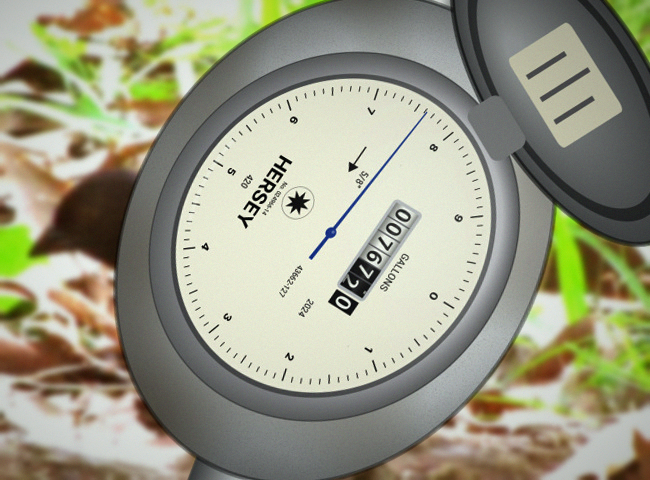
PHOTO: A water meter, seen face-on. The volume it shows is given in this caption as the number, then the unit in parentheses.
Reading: 76717.6 (gal)
